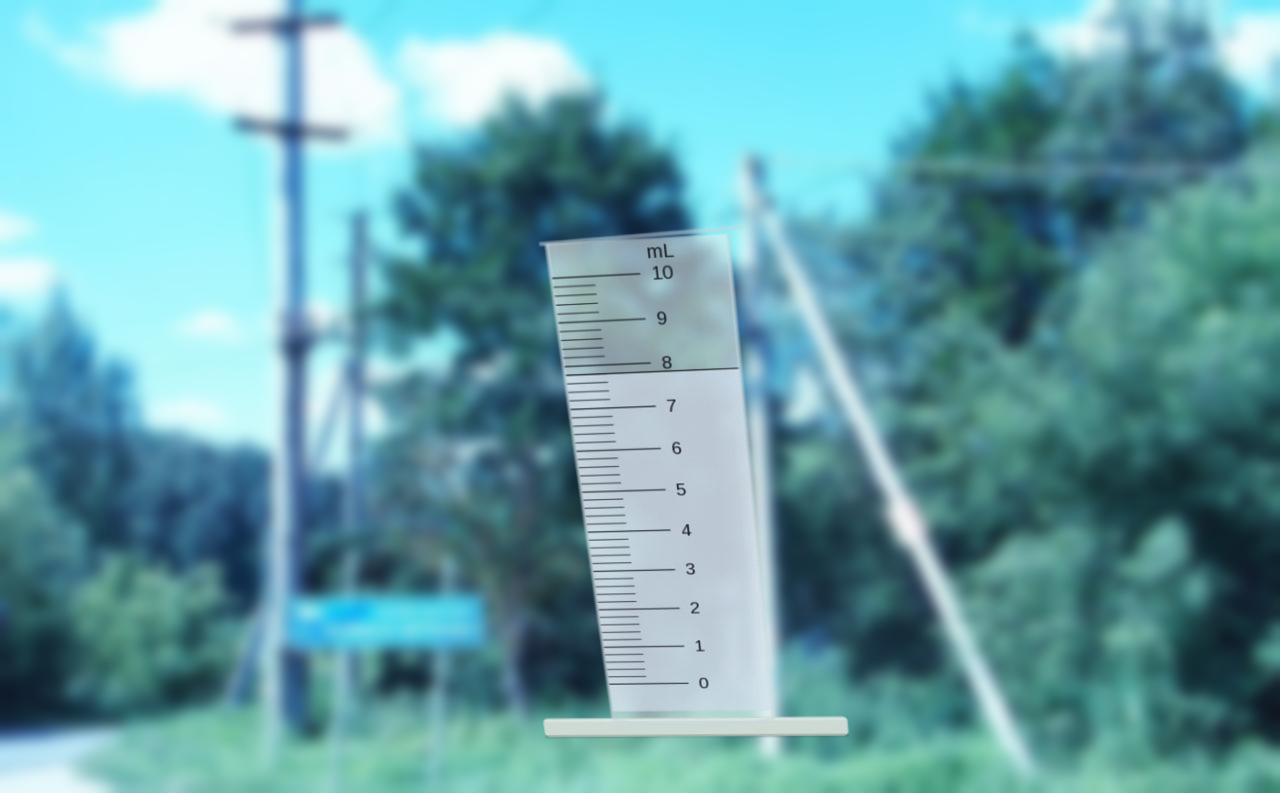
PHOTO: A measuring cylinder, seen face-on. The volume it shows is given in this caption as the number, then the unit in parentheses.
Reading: 7.8 (mL)
